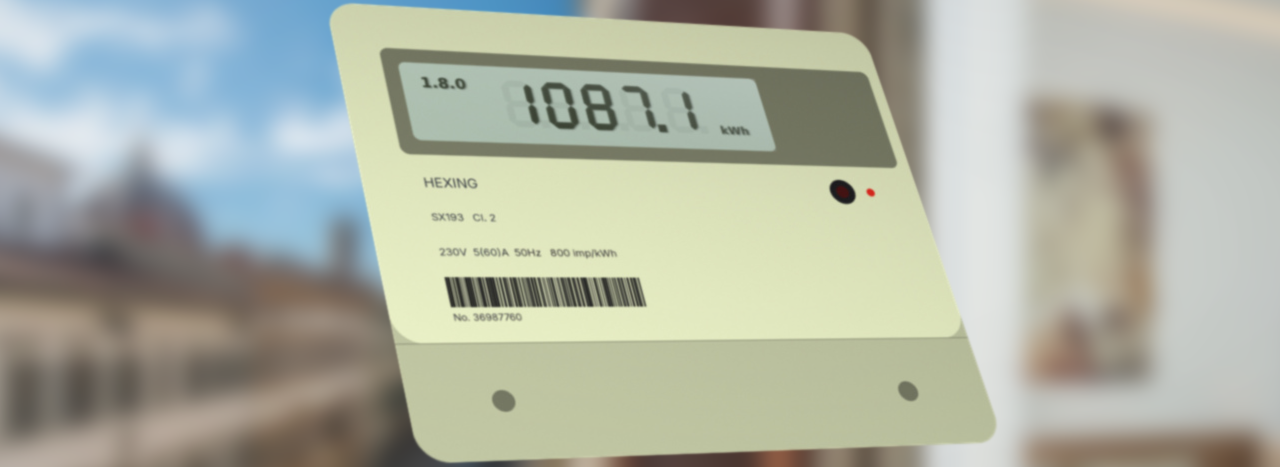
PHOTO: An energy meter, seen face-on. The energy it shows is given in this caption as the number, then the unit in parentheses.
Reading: 1087.1 (kWh)
